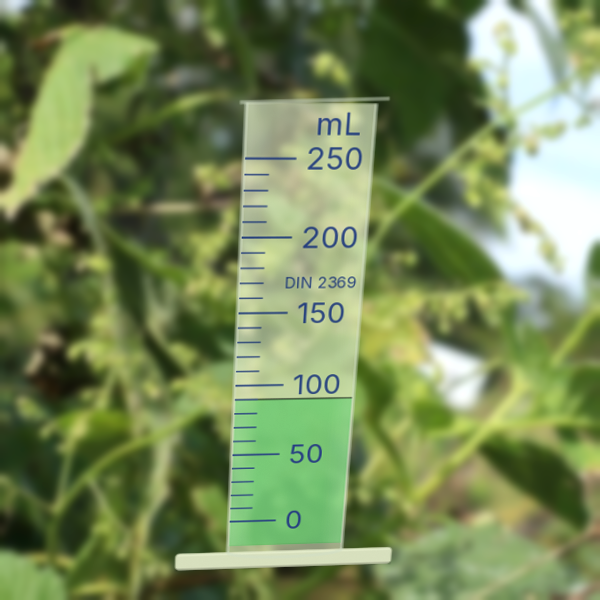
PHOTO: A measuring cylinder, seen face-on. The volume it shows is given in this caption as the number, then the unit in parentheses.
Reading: 90 (mL)
